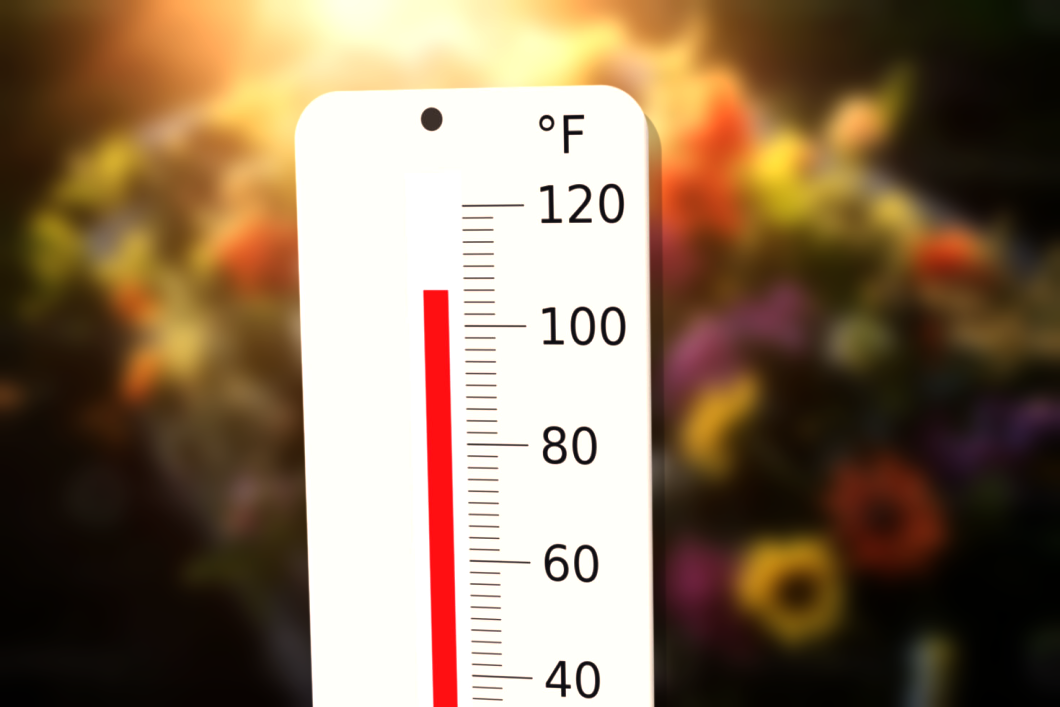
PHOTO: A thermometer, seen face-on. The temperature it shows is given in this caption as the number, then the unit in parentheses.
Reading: 106 (°F)
